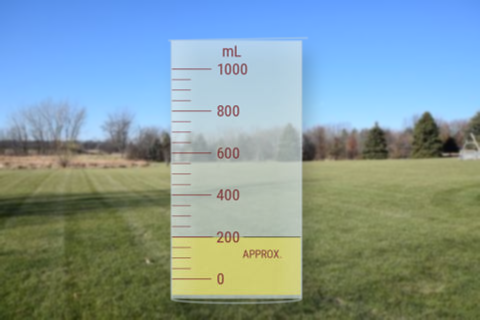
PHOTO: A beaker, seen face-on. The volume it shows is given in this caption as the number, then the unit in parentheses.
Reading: 200 (mL)
